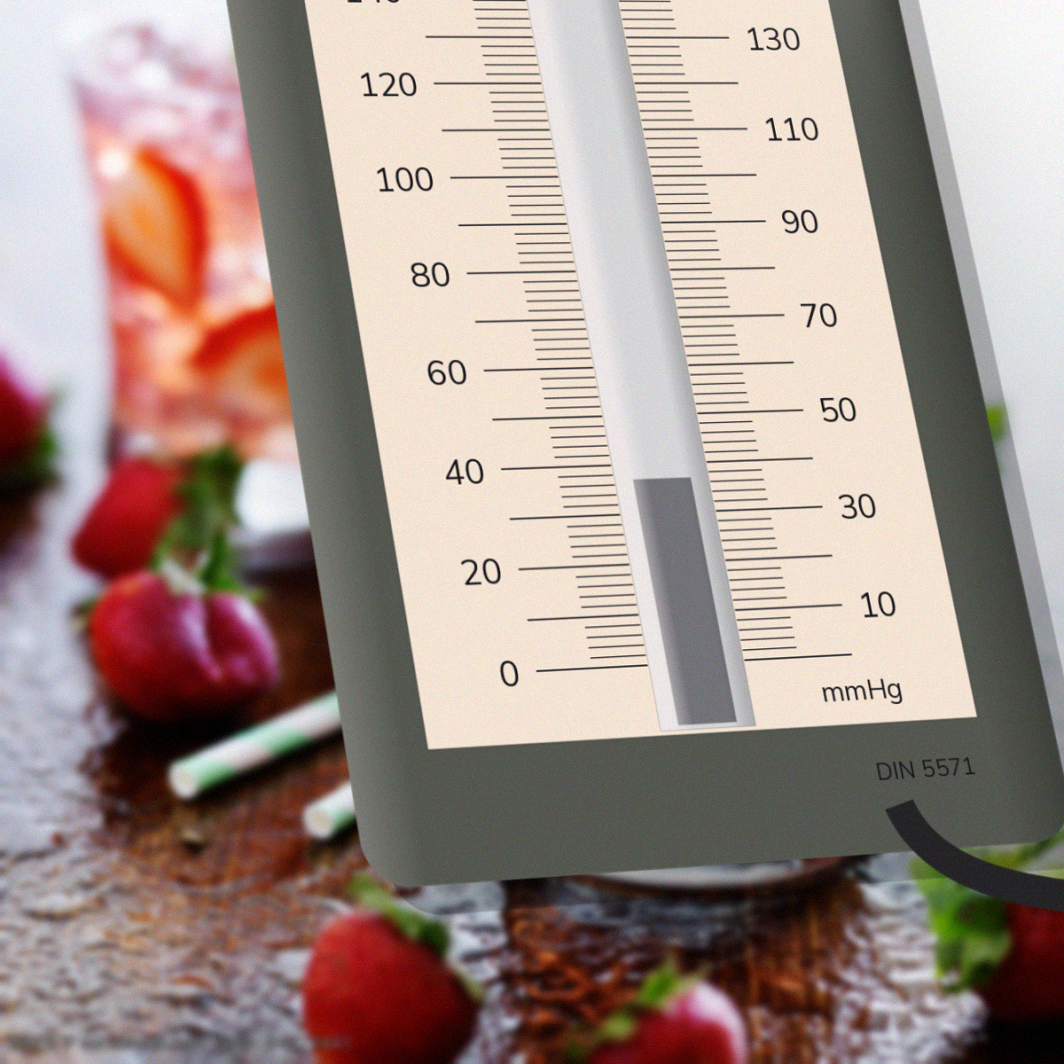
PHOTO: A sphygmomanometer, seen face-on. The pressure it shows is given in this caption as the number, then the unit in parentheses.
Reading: 37 (mmHg)
